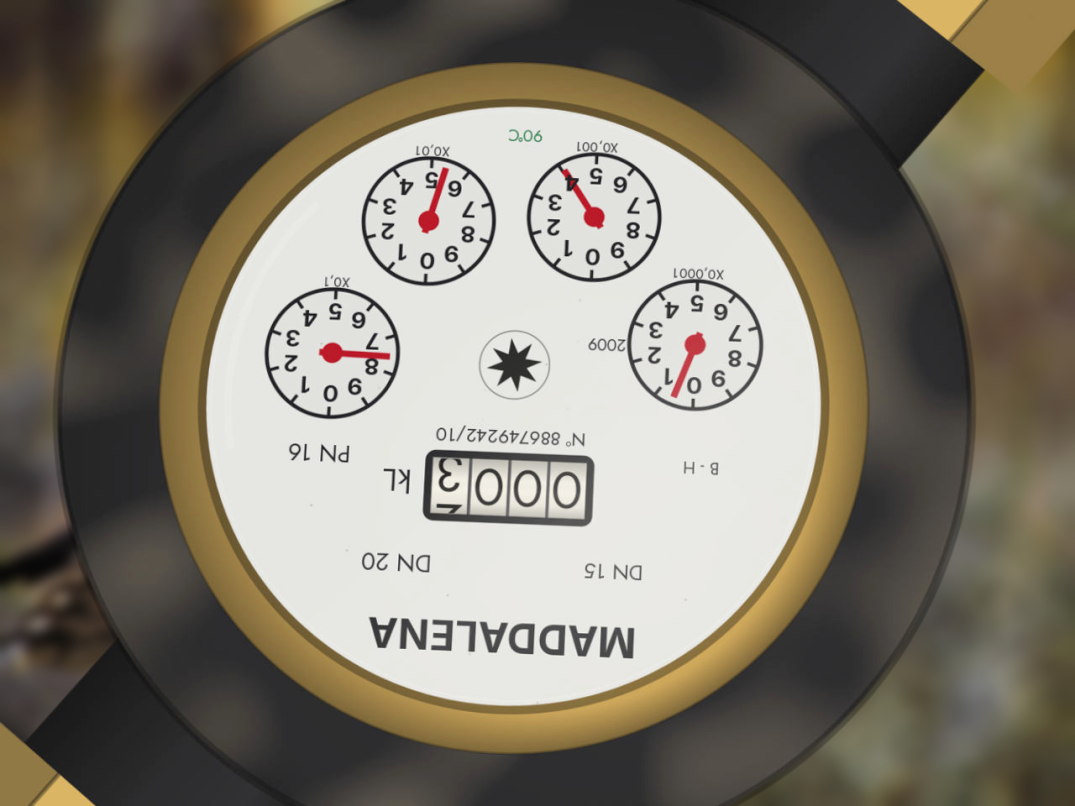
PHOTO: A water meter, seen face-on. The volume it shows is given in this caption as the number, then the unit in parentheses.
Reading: 2.7540 (kL)
